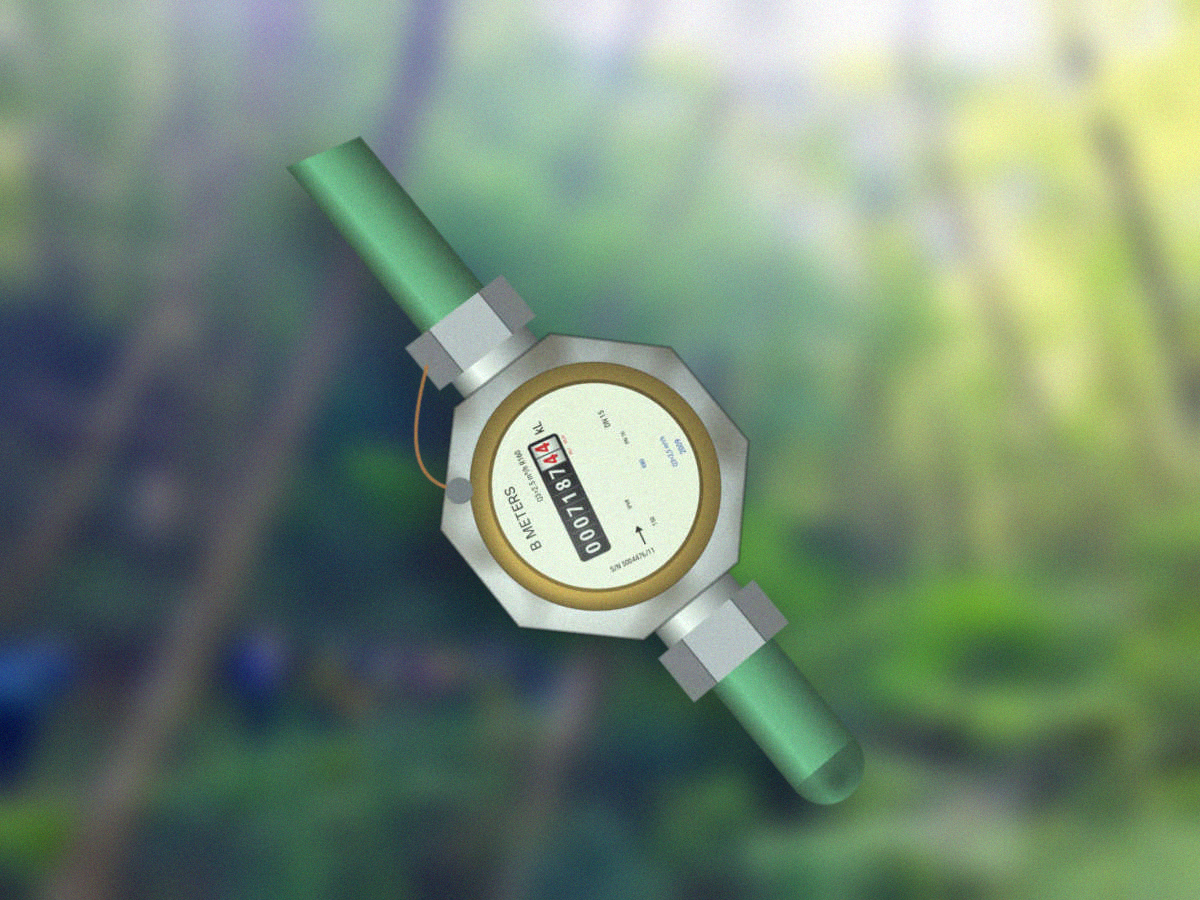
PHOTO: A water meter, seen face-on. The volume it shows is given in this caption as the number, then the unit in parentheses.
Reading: 7187.44 (kL)
